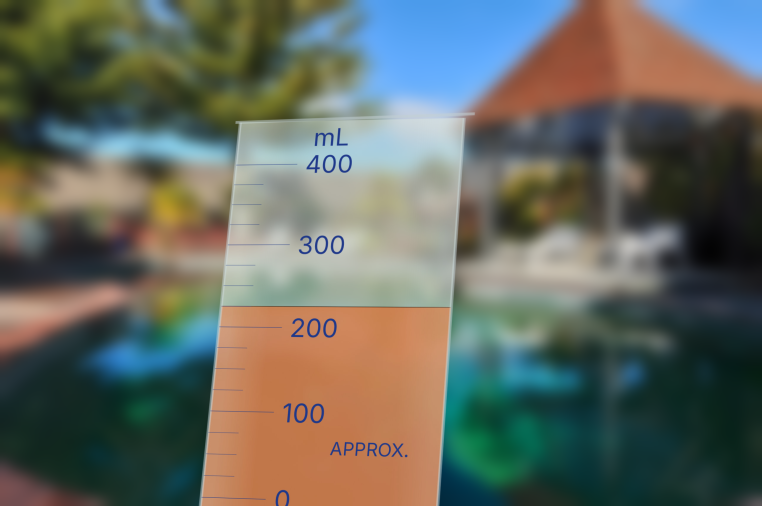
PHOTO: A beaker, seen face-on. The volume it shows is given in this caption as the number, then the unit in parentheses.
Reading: 225 (mL)
